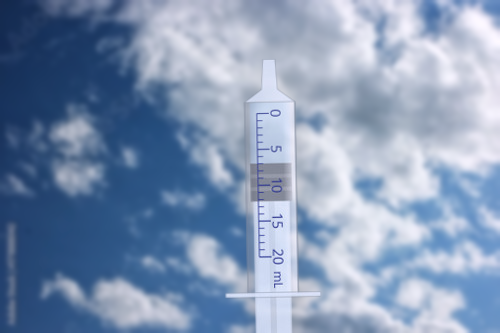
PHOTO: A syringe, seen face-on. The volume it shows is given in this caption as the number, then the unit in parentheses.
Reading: 7 (mL)
